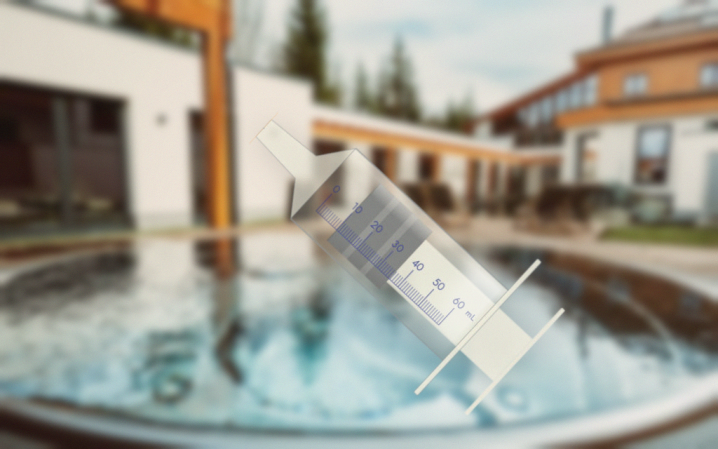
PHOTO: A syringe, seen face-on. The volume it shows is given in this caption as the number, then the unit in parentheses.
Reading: 10 (mL)
